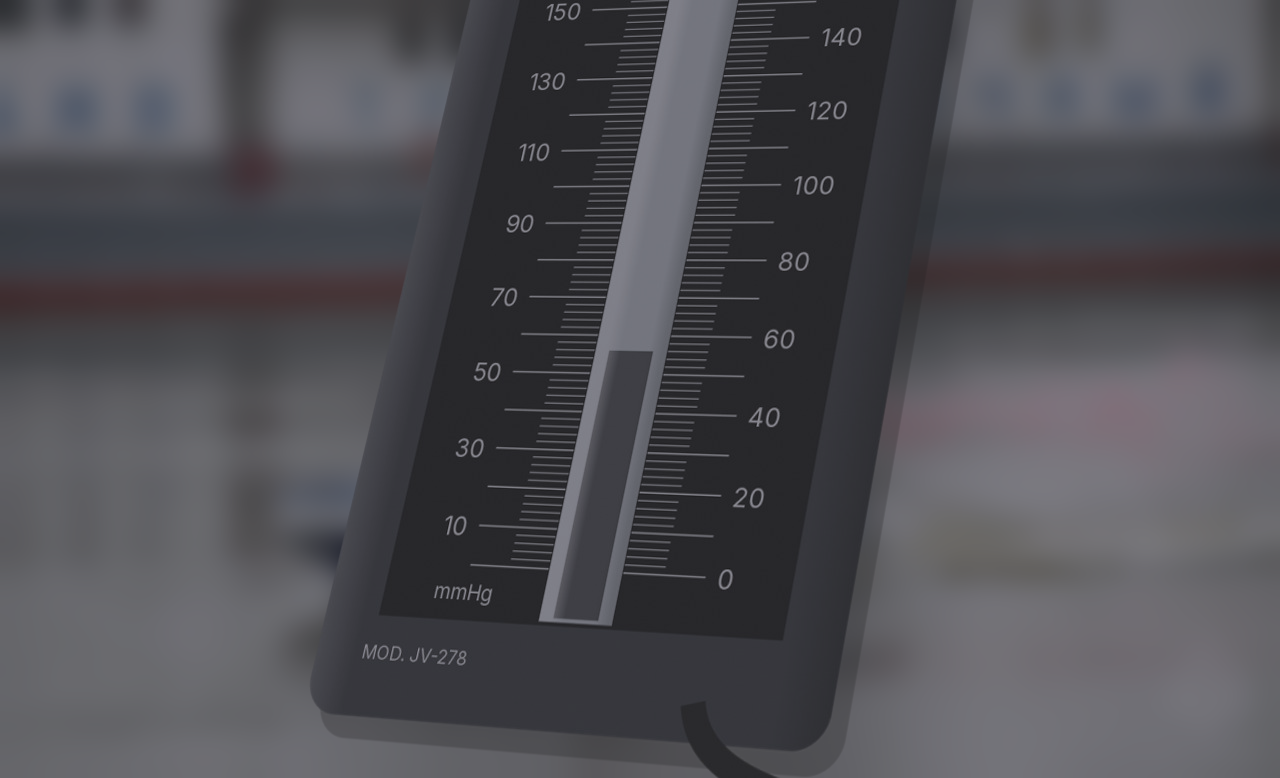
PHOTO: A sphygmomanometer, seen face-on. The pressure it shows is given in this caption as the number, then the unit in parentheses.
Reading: 56 (mmHg)
